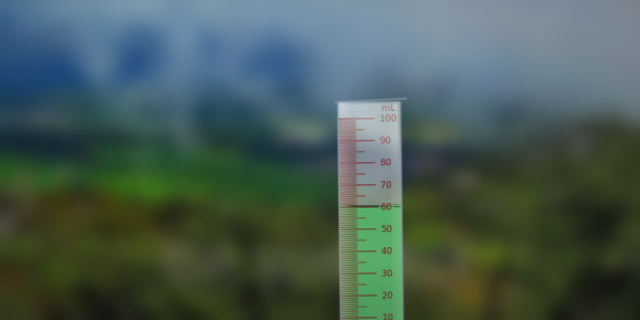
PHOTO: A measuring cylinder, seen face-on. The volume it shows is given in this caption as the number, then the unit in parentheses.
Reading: 60 (mL)
